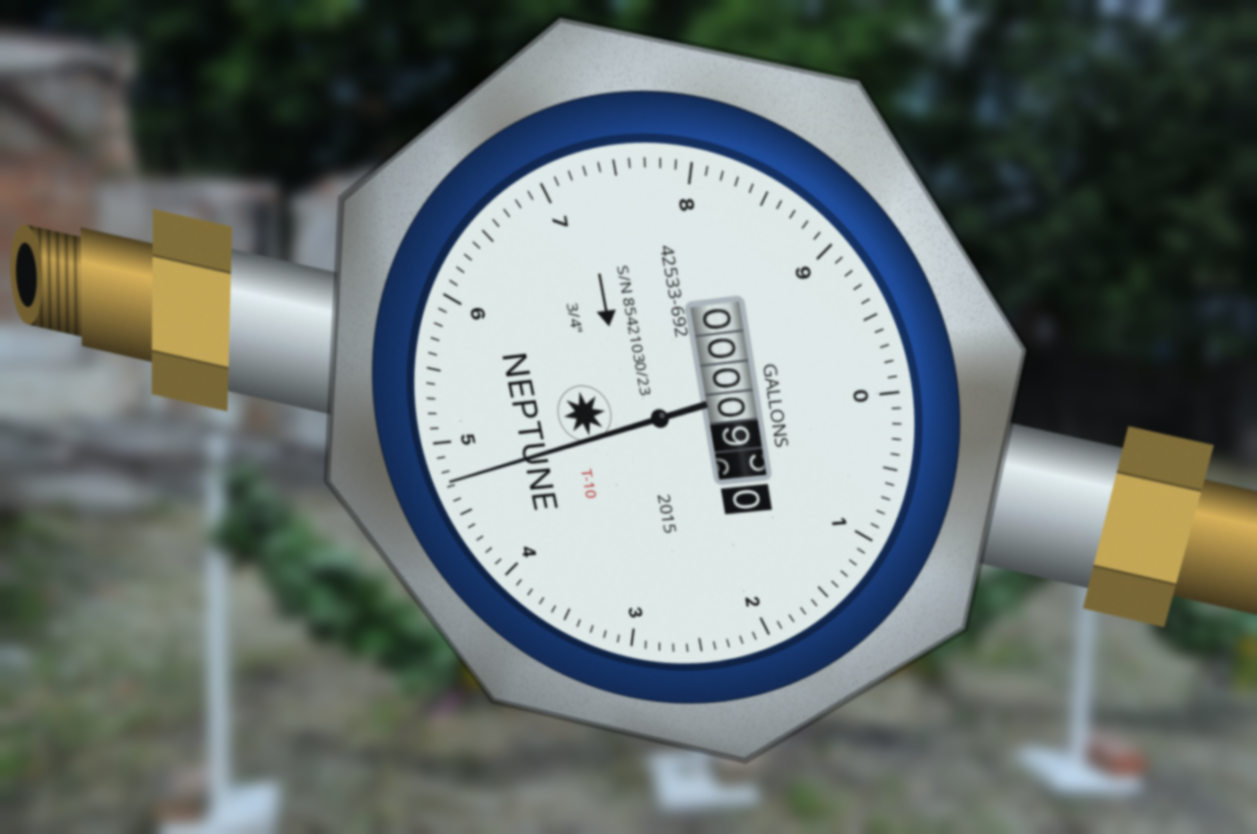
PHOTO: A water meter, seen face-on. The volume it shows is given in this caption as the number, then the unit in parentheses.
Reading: 954.7 (gal)
